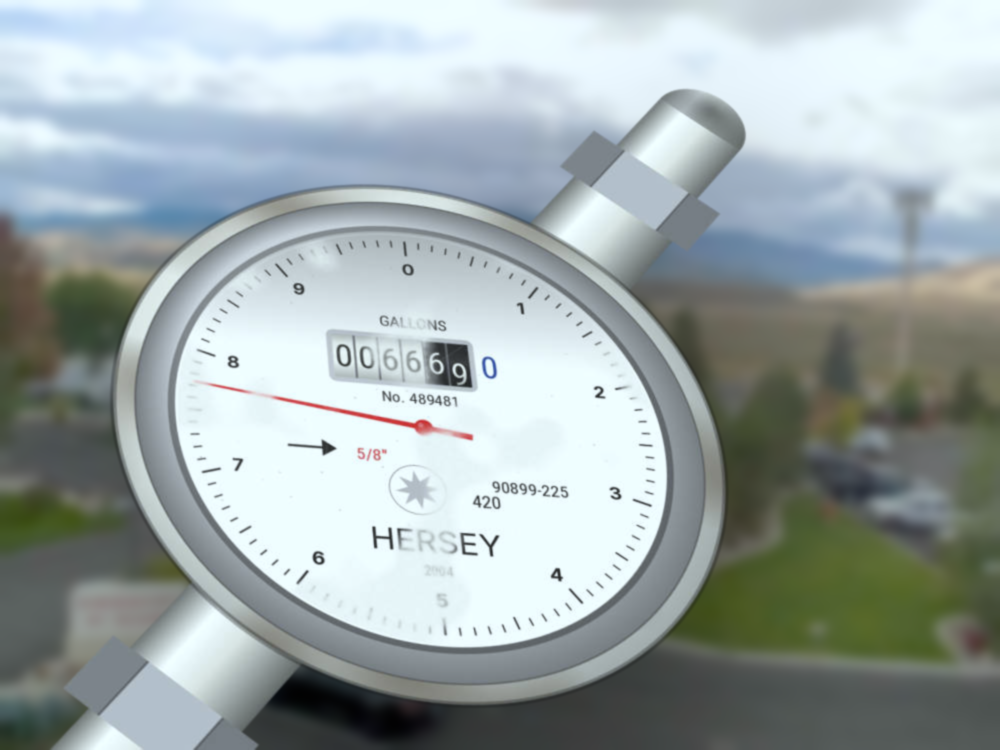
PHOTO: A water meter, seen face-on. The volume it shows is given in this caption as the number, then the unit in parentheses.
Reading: 66687.7 (gal)
